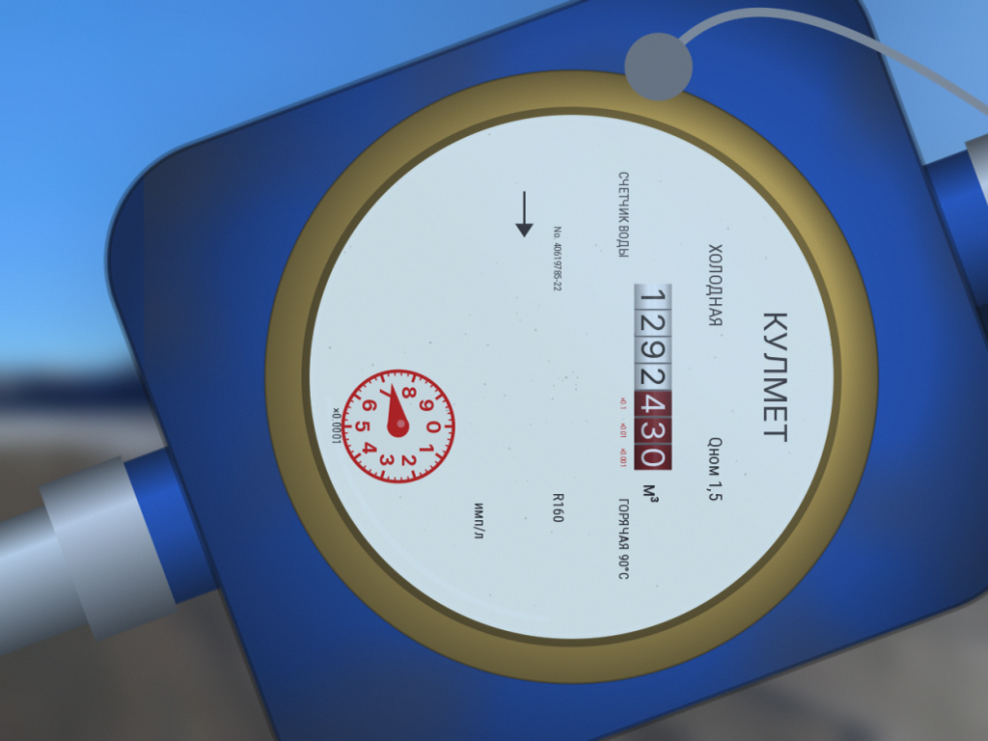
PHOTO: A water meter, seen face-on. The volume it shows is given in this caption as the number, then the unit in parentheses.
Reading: 1292.4307 (m³)
